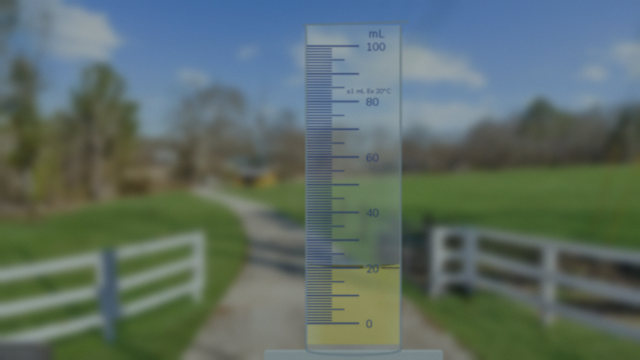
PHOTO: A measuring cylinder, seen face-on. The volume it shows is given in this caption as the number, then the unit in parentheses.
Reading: 20 (mL)
